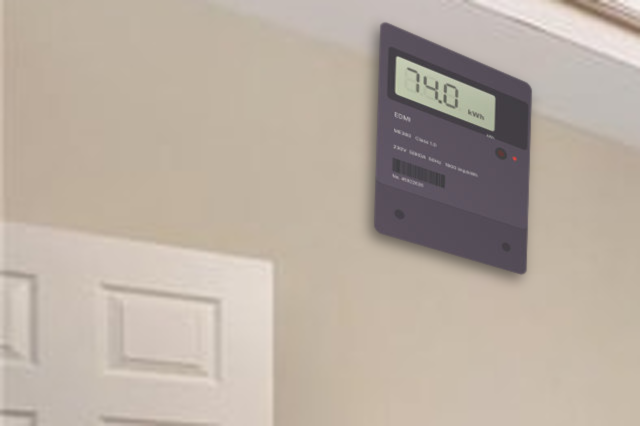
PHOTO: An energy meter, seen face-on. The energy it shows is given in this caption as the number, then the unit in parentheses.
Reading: 74.0 (kWh)
